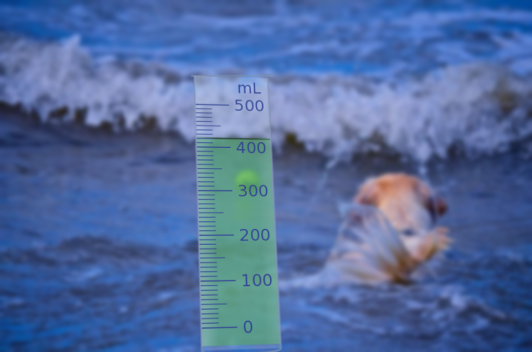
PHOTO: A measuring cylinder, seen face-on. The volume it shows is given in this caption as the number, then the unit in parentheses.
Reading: 420 (mL)
